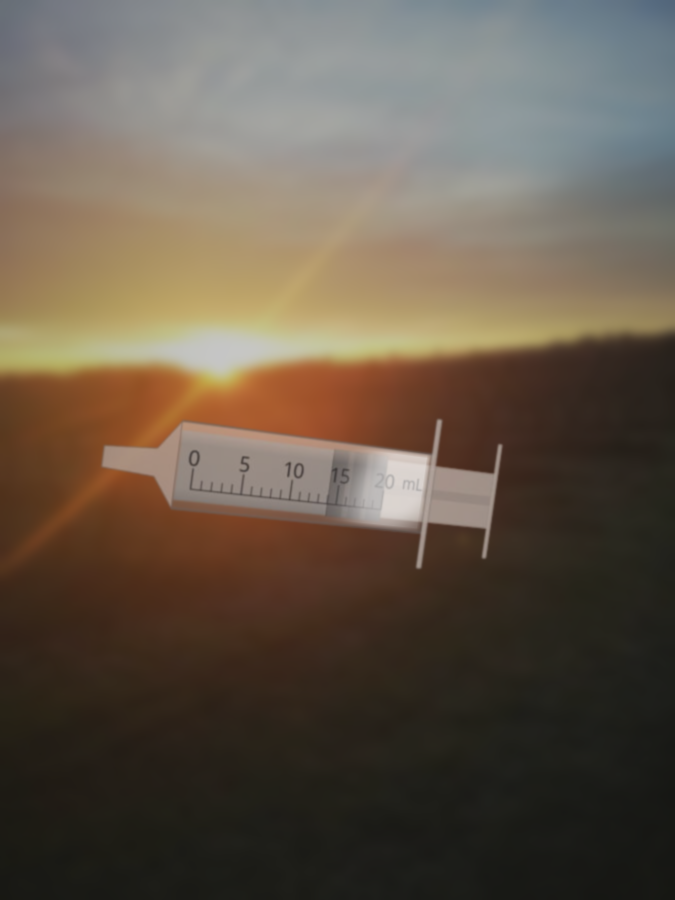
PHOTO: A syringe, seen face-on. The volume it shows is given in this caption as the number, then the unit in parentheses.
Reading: 14 (mL)
